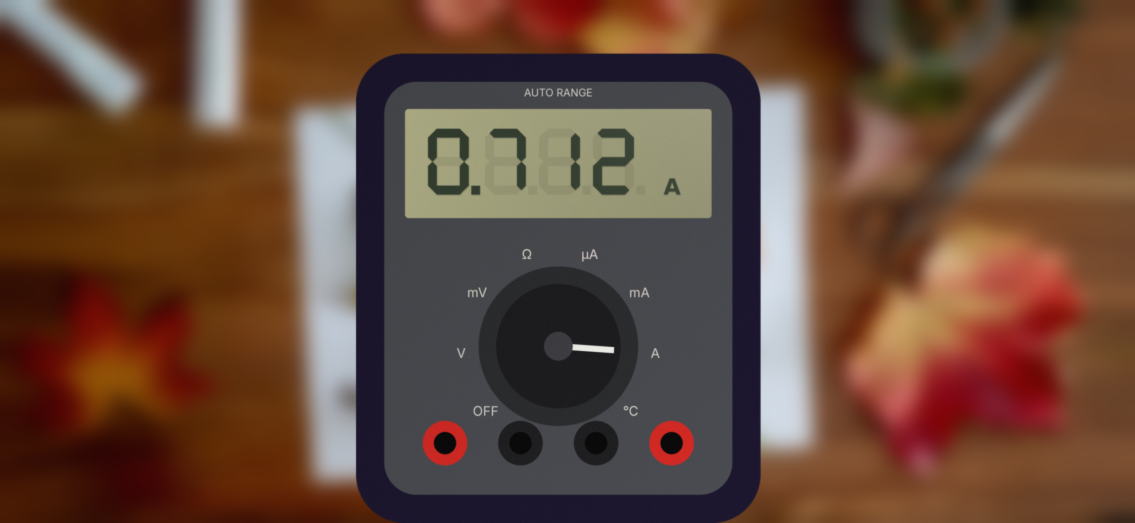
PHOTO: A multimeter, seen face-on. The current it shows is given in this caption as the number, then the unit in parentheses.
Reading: 0.712 (A)
